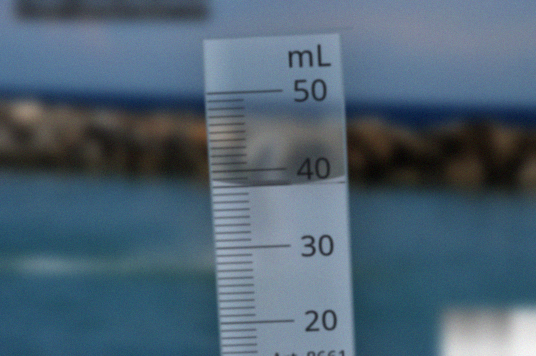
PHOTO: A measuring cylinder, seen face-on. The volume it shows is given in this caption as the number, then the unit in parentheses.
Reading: 38 (mL)
